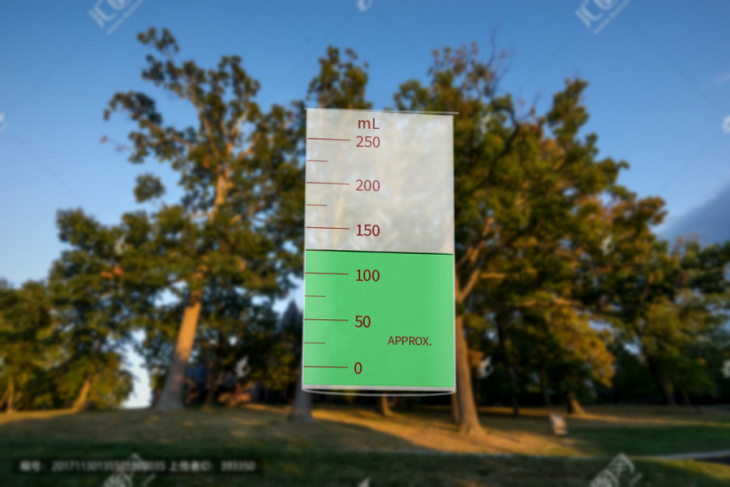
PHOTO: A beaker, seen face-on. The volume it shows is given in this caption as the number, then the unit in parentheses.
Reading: 125 (mL)
